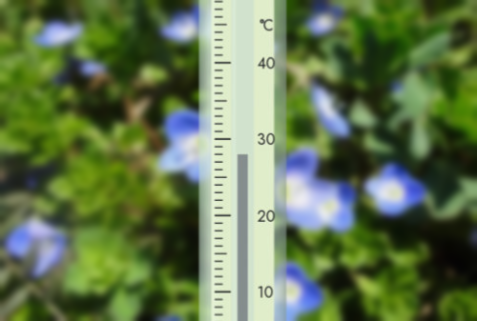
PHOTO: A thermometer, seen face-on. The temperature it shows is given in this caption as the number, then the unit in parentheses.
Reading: 28 (°C)
